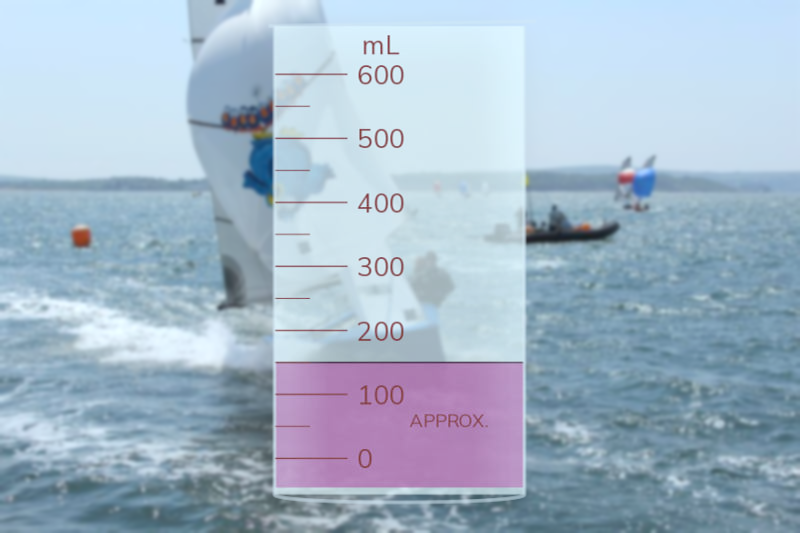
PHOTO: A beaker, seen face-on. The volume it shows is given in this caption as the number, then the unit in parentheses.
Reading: 150 (mL)
